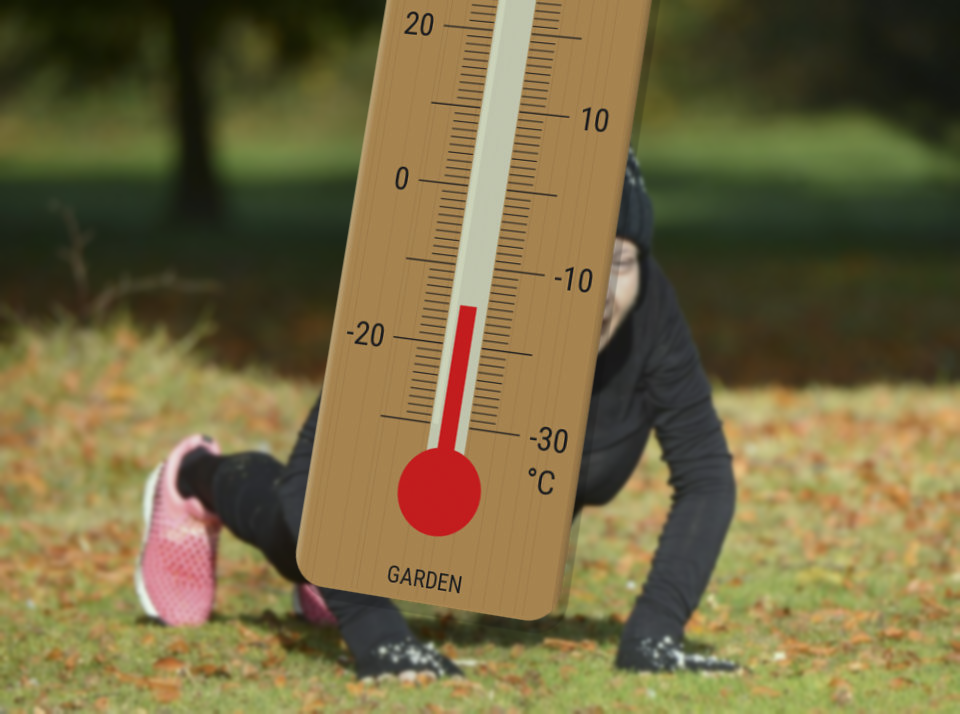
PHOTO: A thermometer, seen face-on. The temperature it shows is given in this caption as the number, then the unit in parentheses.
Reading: -15 (°C)
